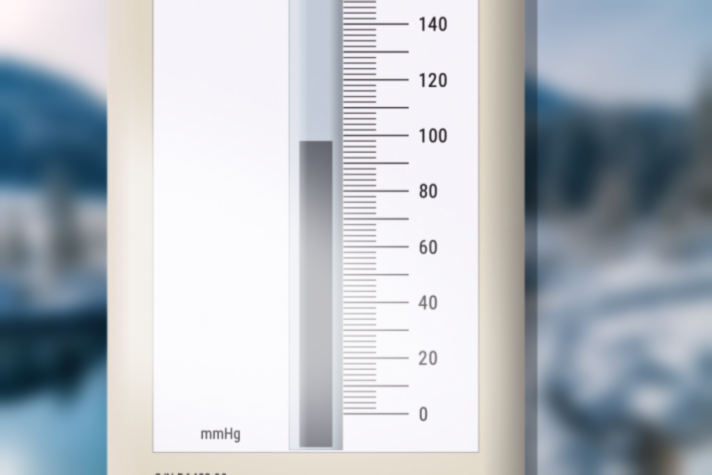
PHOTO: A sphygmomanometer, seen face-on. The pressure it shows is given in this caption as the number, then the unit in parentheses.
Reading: 98 (mmHg)
